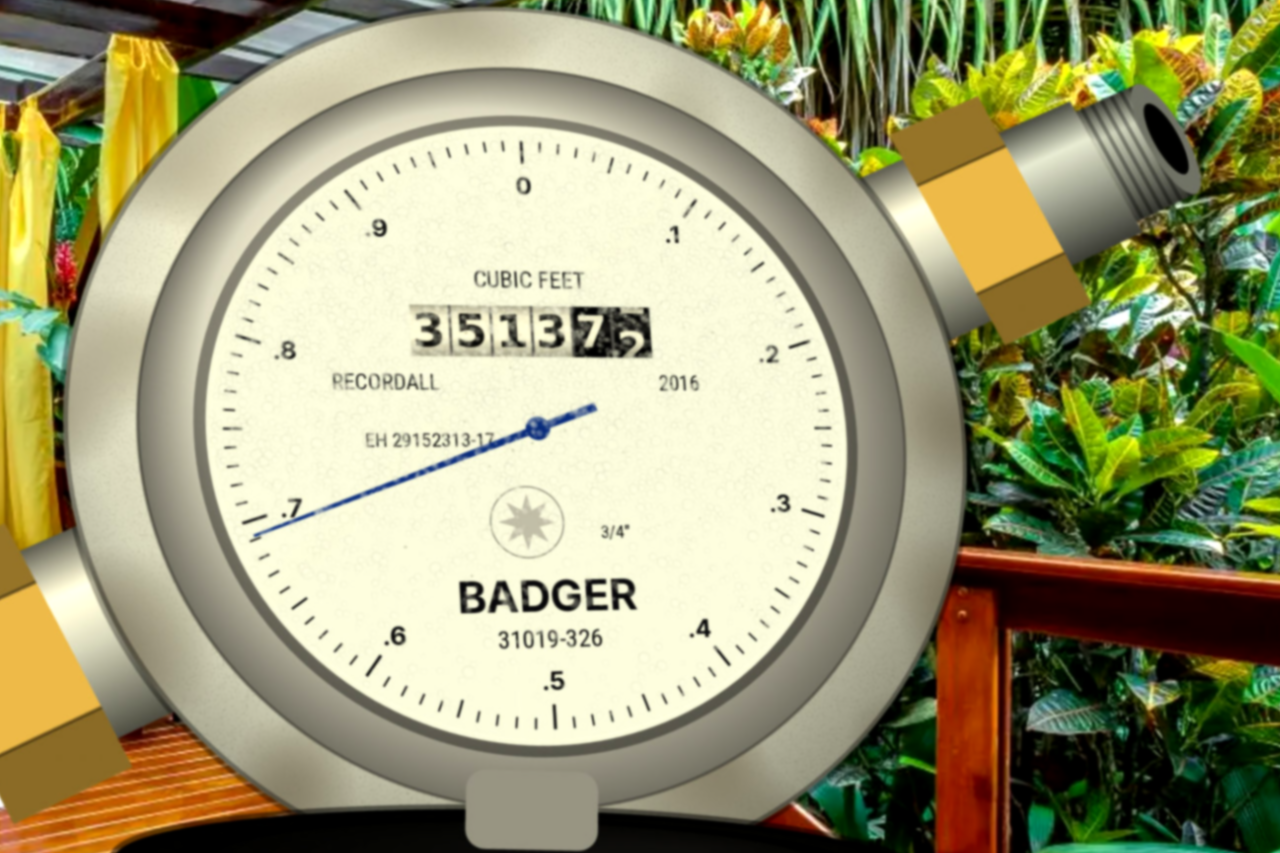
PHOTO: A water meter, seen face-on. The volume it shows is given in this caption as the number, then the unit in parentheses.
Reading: 351371.69 (ft³)
